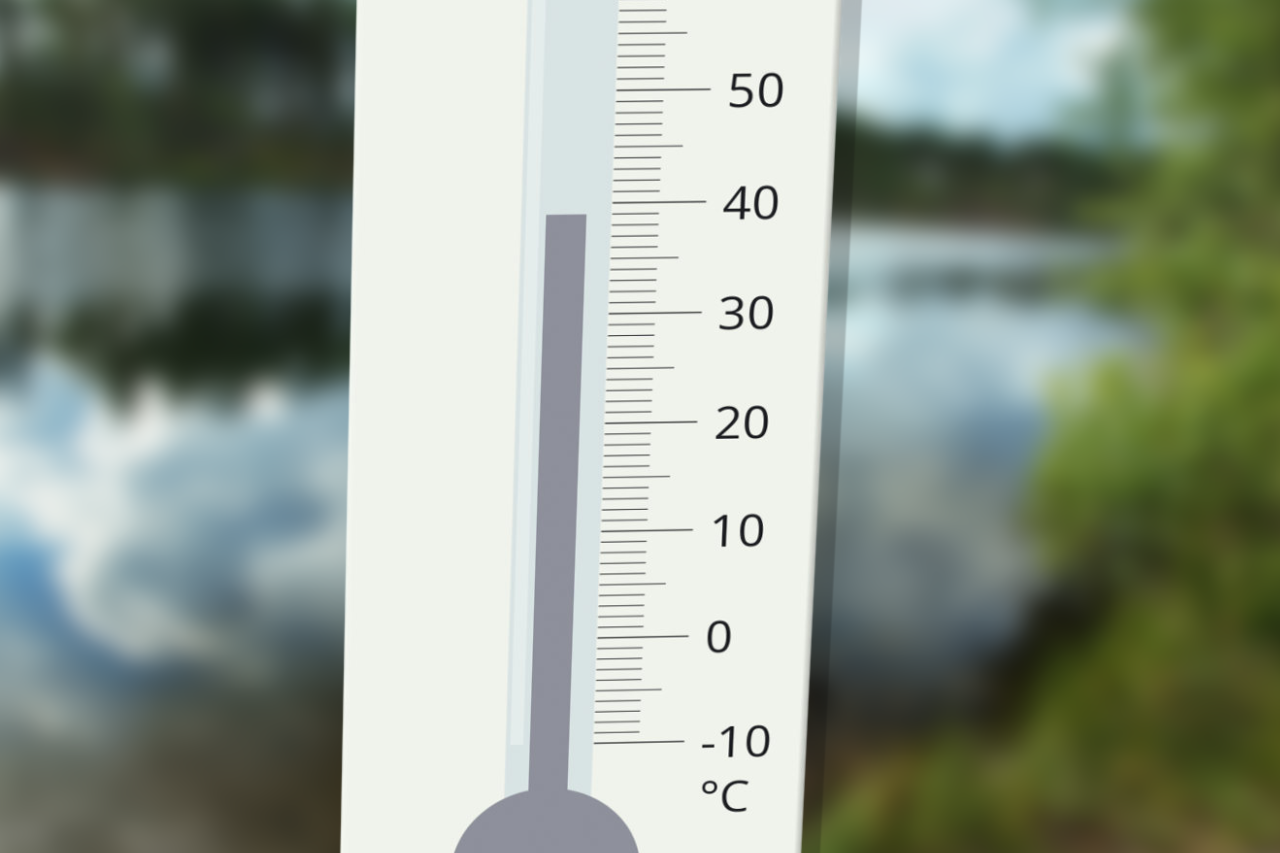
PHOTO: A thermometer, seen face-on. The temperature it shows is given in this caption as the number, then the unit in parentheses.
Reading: 39 (°C)
